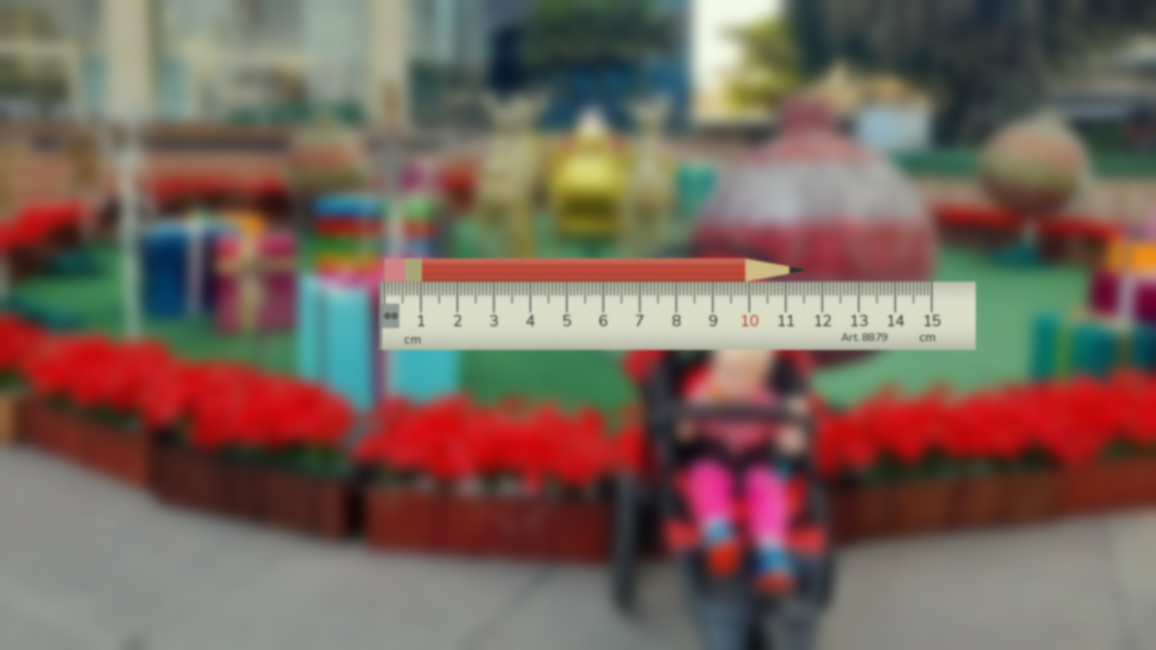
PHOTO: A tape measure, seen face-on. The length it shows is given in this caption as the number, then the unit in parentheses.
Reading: 11.5 (cm)
